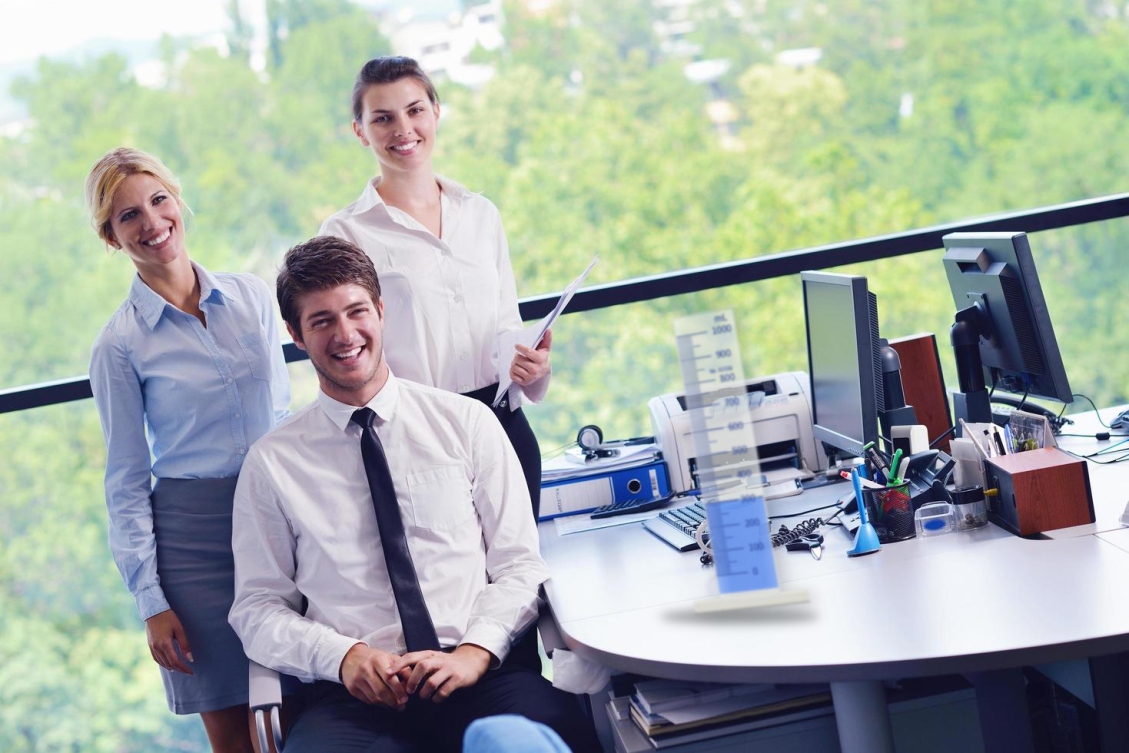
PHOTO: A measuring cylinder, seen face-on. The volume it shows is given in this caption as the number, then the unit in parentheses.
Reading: 300 (mL)
